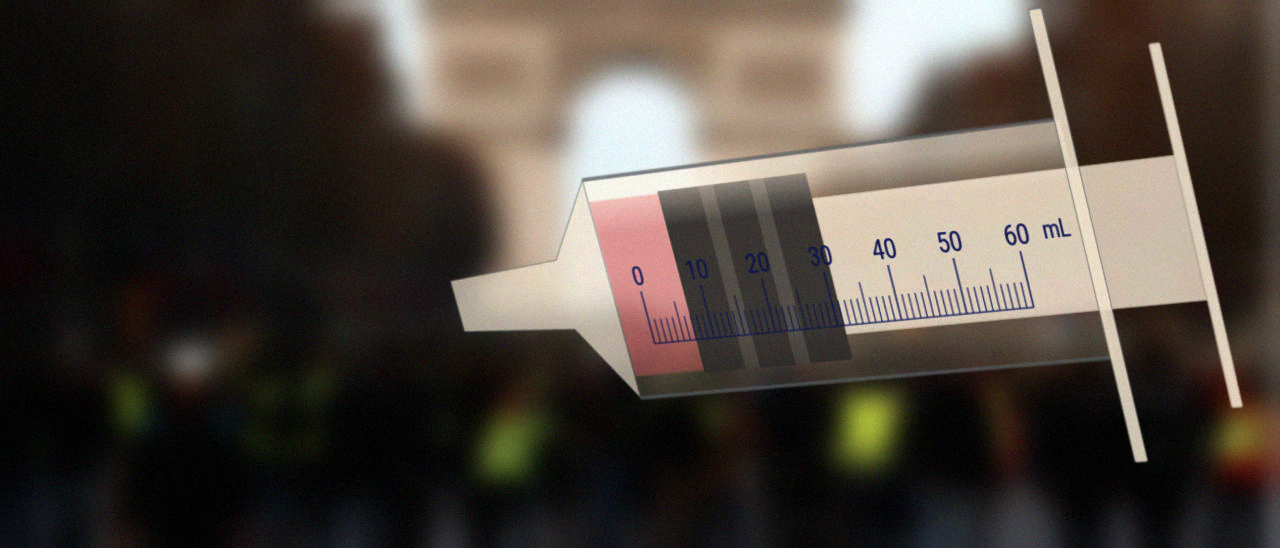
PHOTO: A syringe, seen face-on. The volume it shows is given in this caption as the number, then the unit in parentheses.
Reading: 7 (mL)
